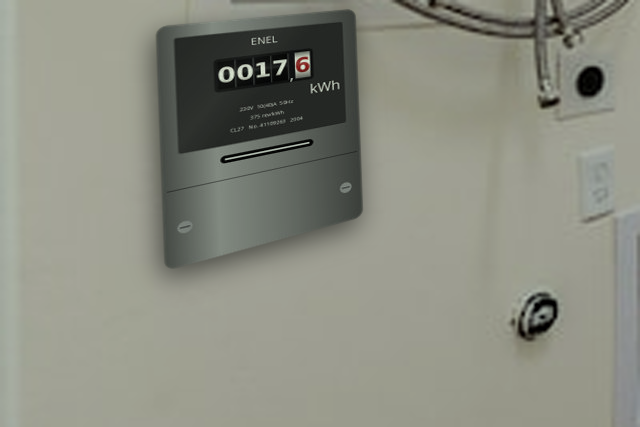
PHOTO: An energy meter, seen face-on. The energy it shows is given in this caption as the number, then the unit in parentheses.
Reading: 17.6 (kWh)
